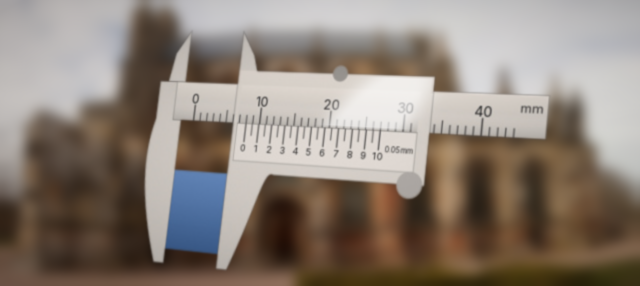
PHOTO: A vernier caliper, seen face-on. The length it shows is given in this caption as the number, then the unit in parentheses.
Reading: 8.0 (mm)
